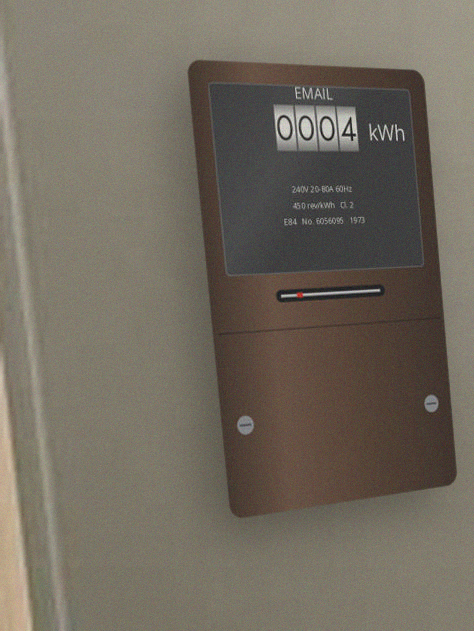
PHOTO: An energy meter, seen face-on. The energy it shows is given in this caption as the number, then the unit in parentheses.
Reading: 4 (kWh)
